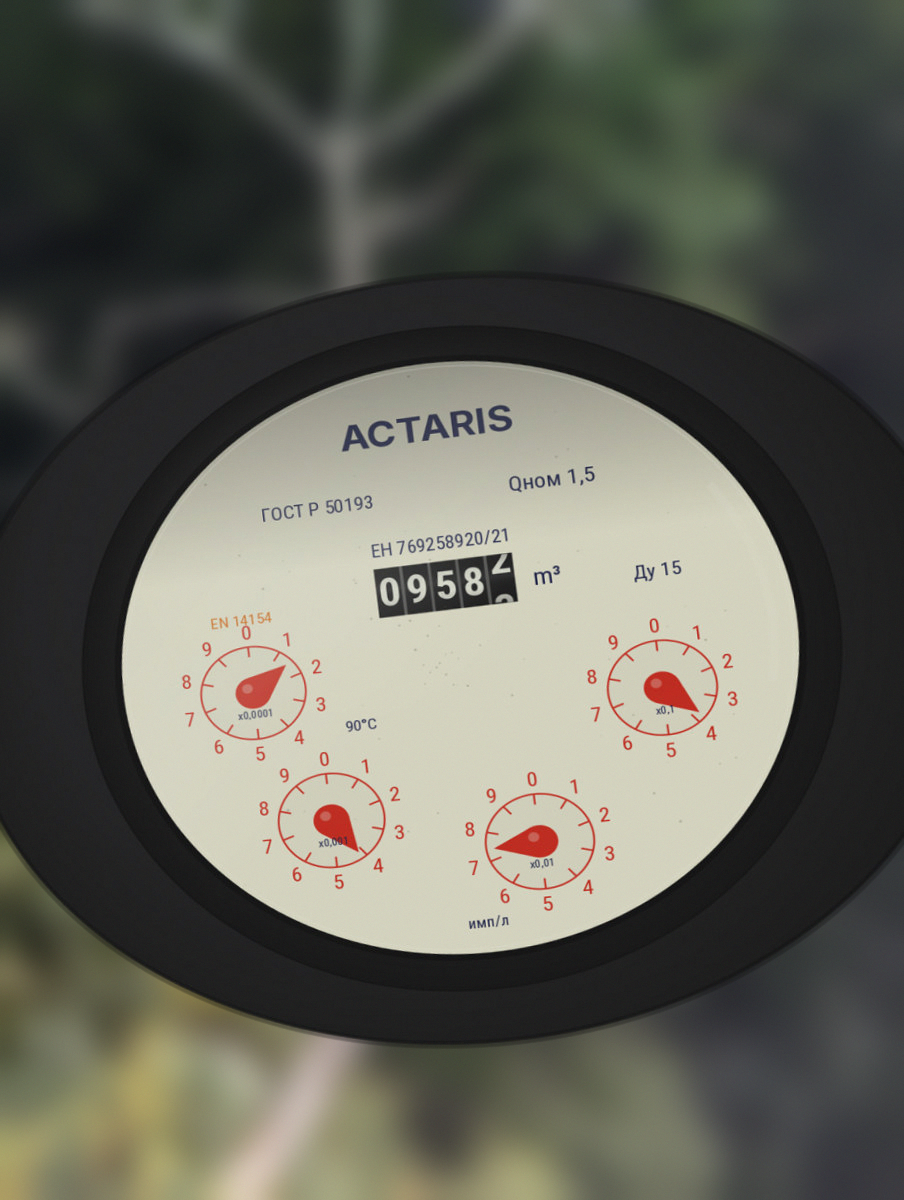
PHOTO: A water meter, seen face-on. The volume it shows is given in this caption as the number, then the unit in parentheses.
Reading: 9582.3741 (m³)
